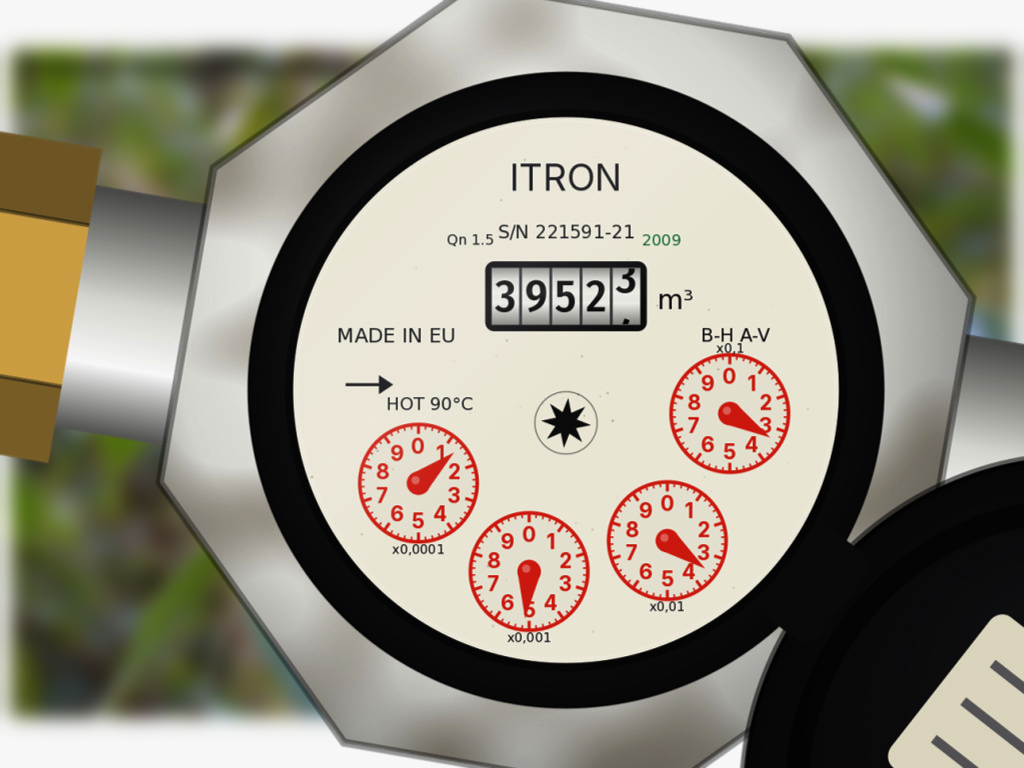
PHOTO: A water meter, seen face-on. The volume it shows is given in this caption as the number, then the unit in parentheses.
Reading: 39523.3351 (m³)
